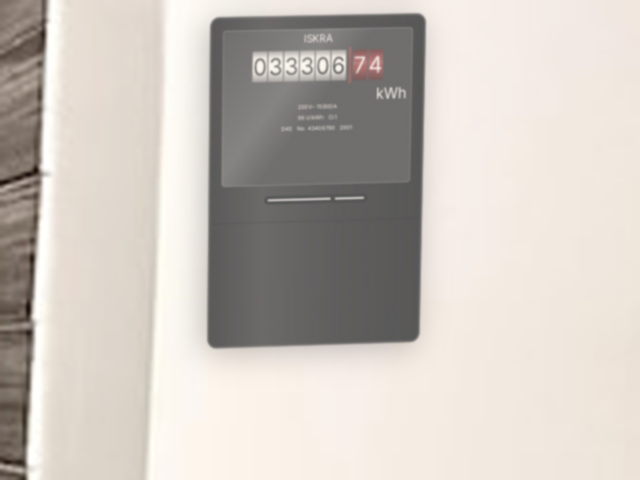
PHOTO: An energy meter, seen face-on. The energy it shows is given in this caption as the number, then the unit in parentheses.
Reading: 33306.74 (kWh)
